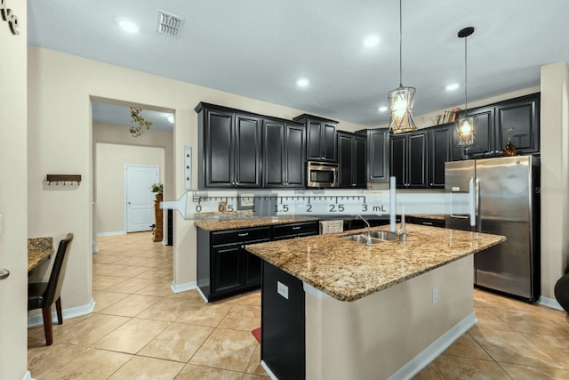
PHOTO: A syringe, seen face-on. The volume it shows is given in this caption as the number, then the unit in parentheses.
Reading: 1 (mL)
